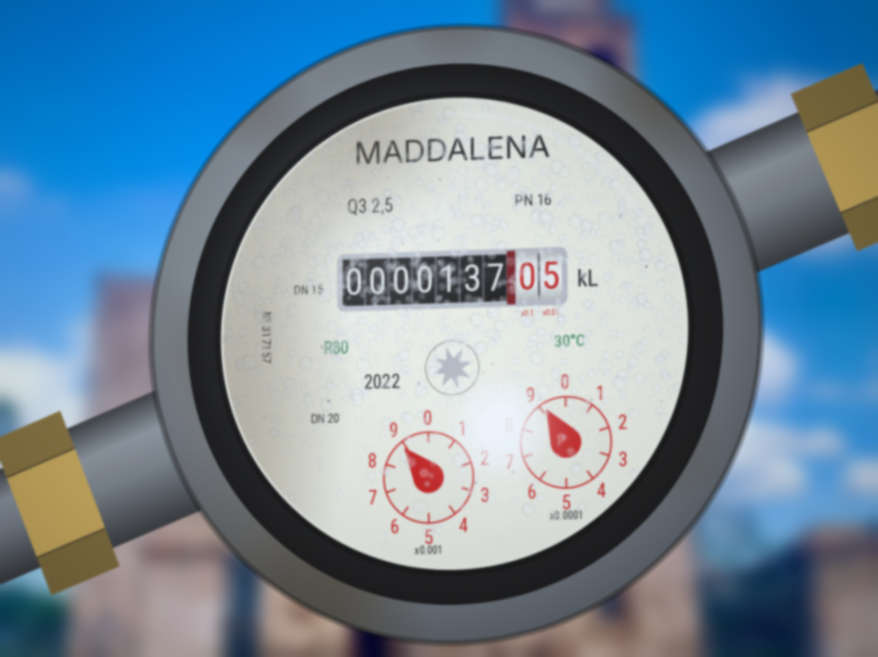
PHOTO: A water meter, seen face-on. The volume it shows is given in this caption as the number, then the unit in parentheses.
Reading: 137.0589 (kL)
